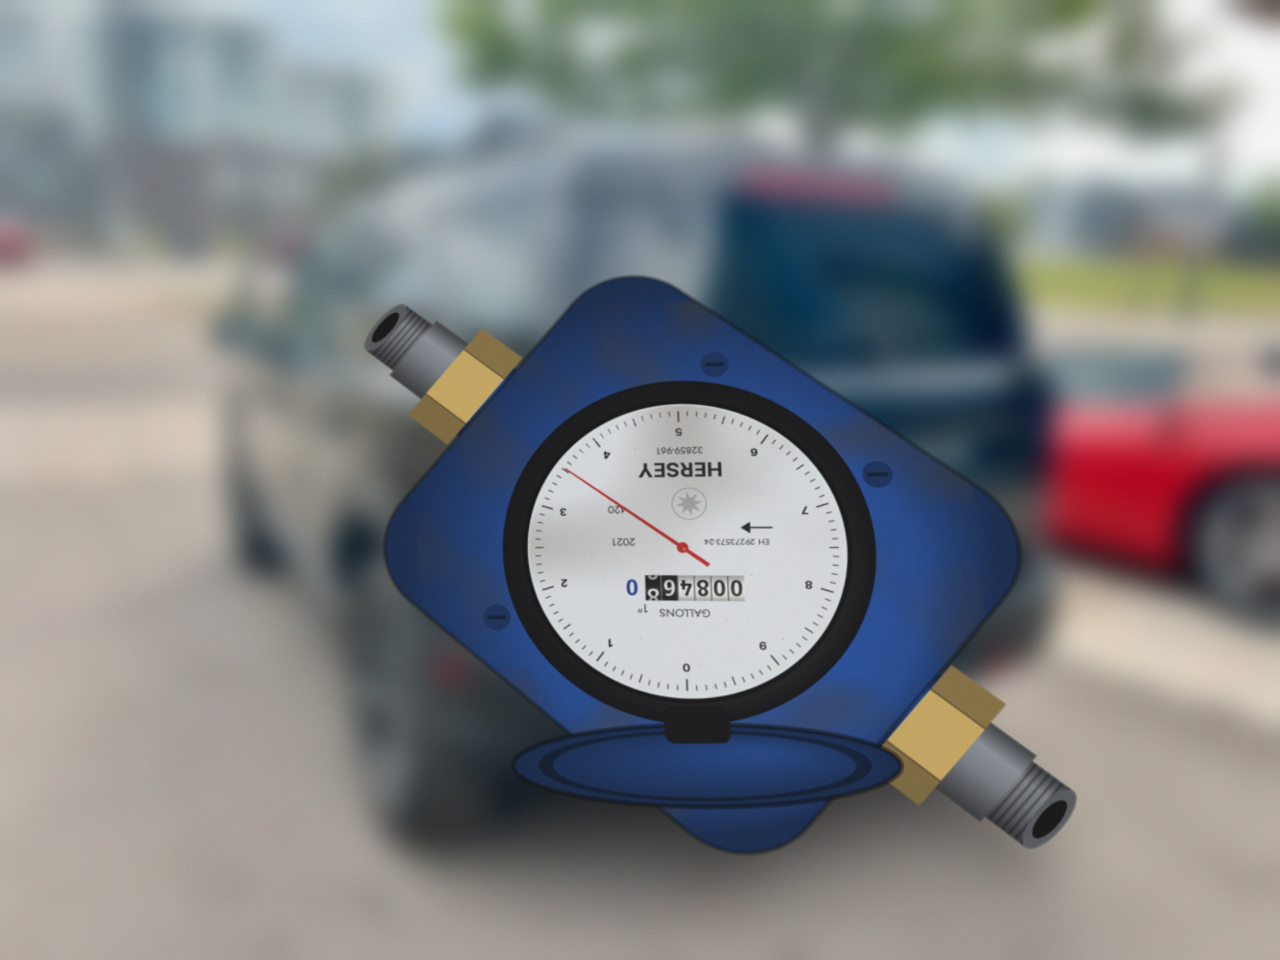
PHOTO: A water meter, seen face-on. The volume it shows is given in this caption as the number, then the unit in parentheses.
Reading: 84683.5 (gal)
